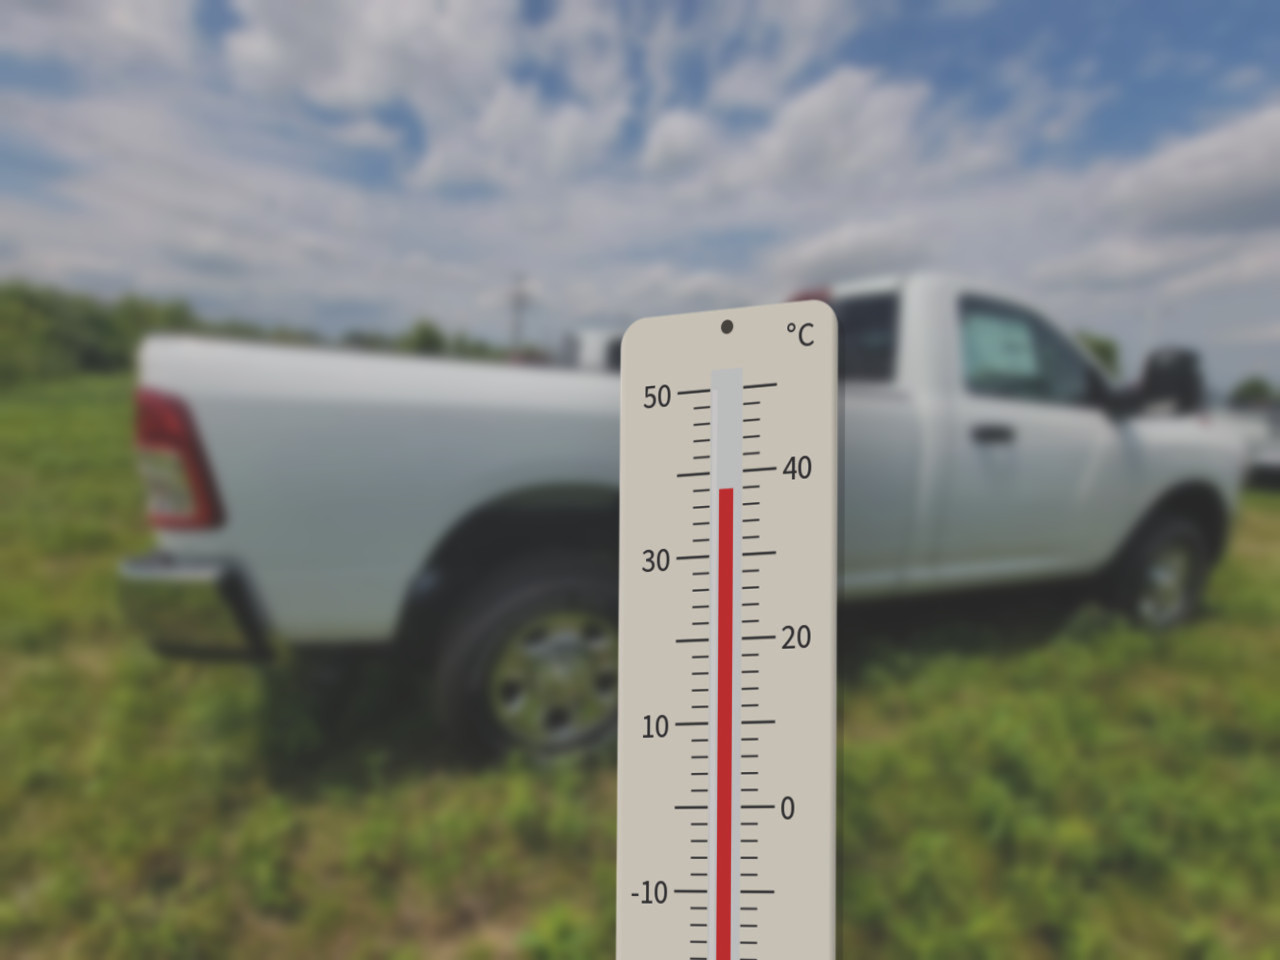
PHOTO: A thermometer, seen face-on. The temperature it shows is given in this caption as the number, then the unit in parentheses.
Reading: 38 (°C)
